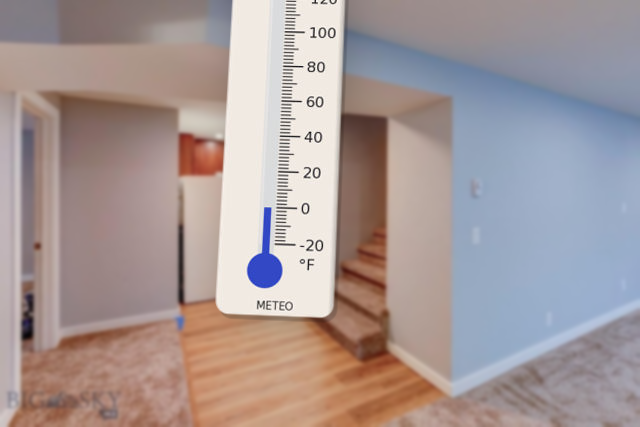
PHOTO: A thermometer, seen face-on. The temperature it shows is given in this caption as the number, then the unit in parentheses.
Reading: 0 (°F)
